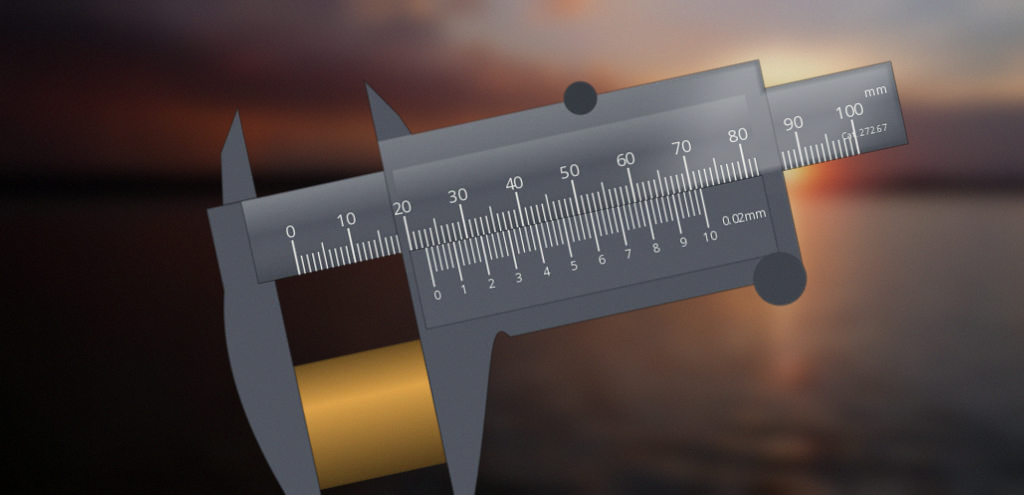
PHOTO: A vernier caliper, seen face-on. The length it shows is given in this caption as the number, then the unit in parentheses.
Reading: 22.6 (mm)
